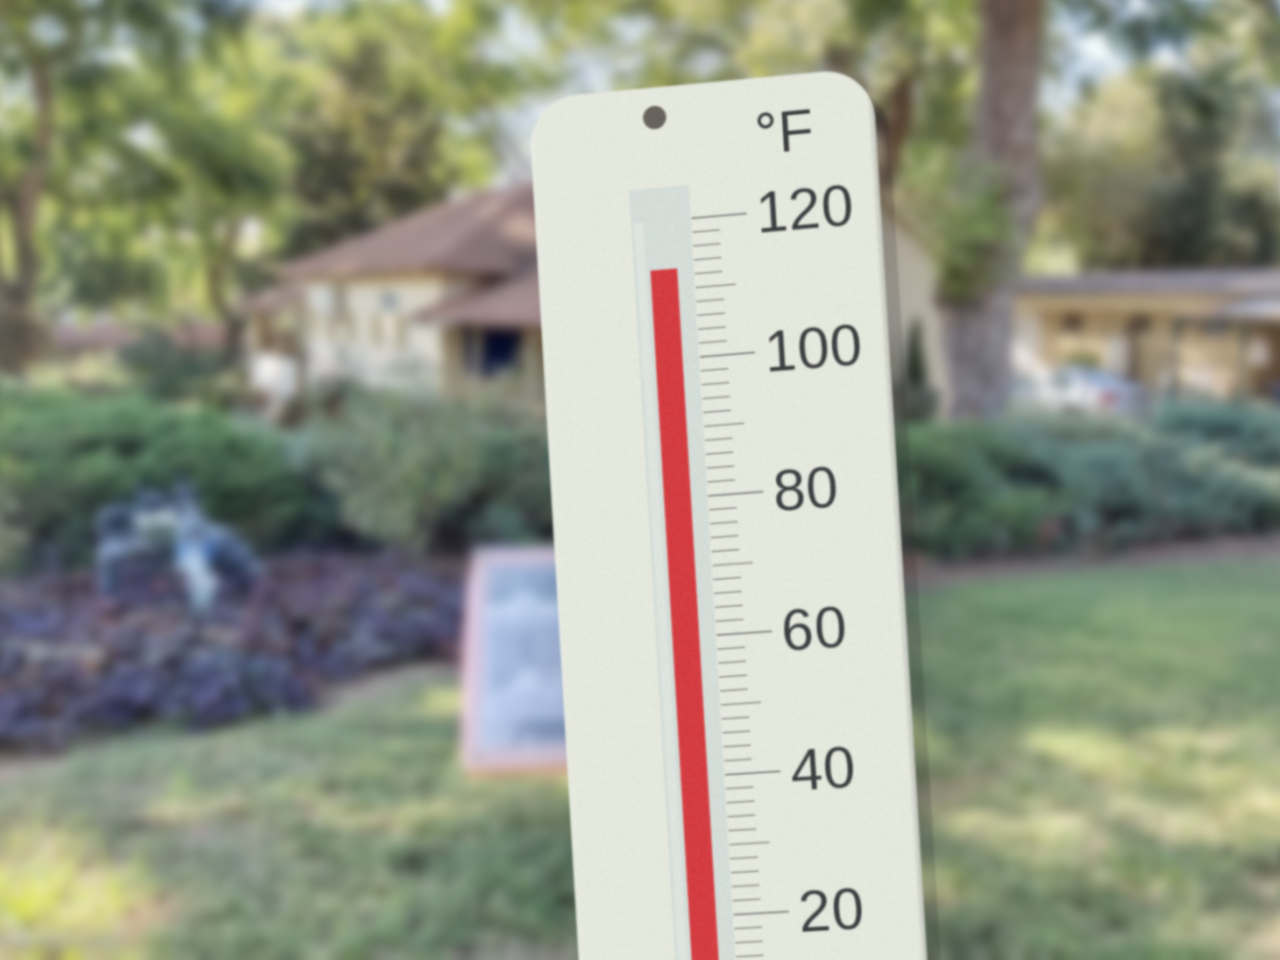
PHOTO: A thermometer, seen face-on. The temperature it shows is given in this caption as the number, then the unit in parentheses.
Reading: 113 (°F)
